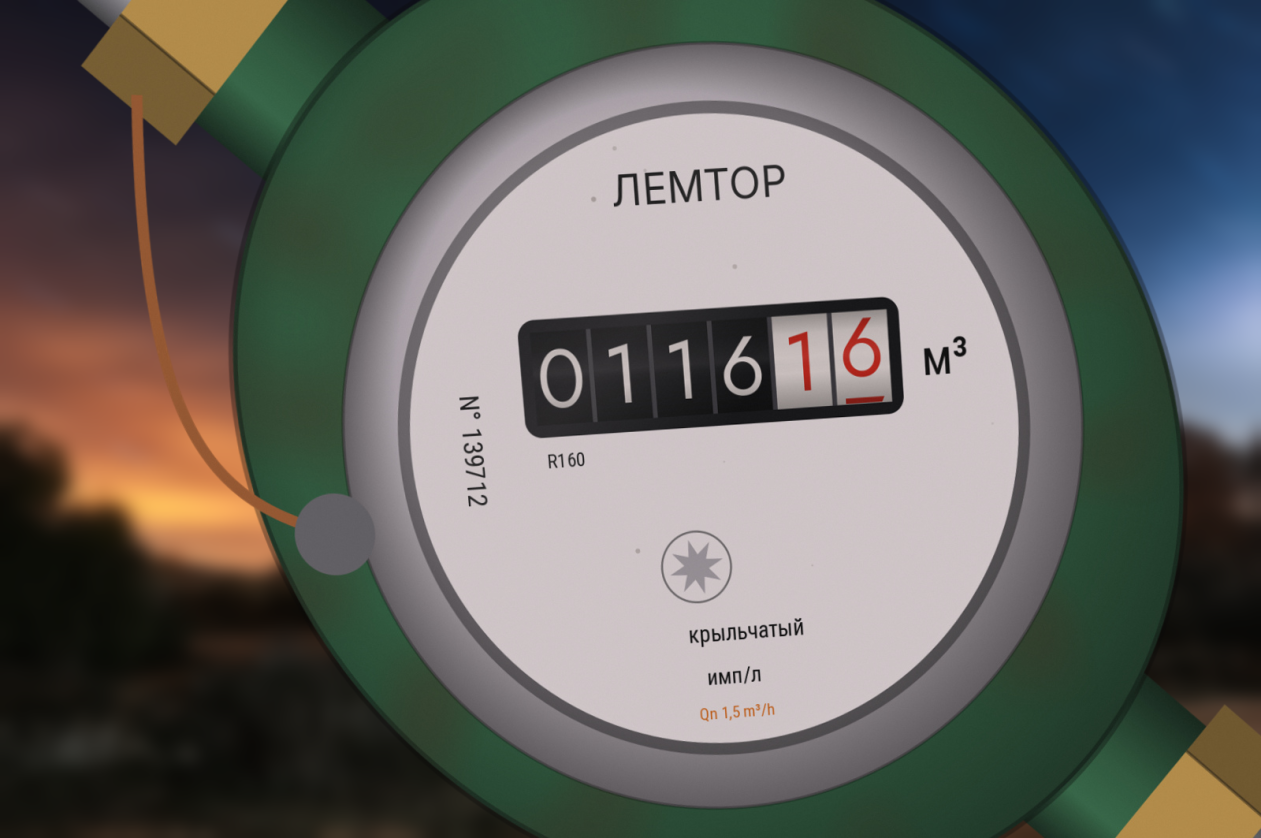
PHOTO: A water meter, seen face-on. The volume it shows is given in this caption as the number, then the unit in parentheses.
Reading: 116.16 (m³)
